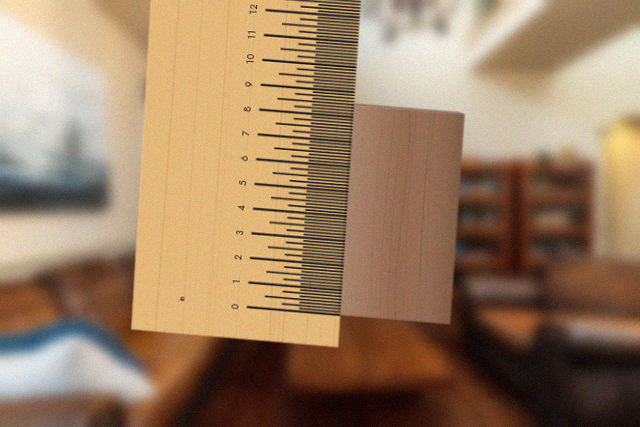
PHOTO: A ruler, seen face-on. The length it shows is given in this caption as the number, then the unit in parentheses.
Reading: 8.5 (in)
